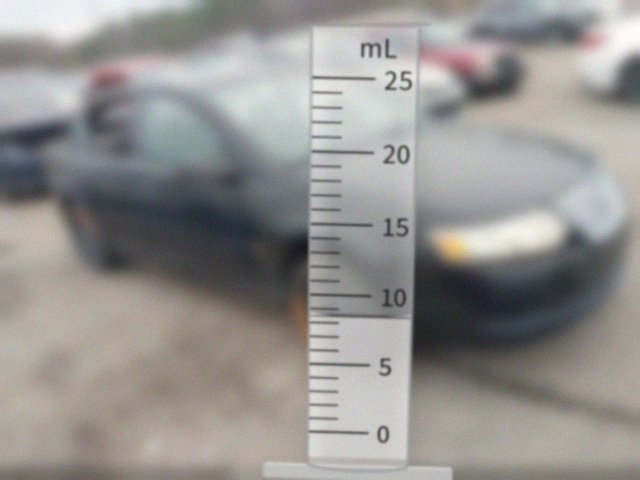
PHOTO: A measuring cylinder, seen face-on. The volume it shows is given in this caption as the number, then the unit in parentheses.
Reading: 8.5 (mL)
